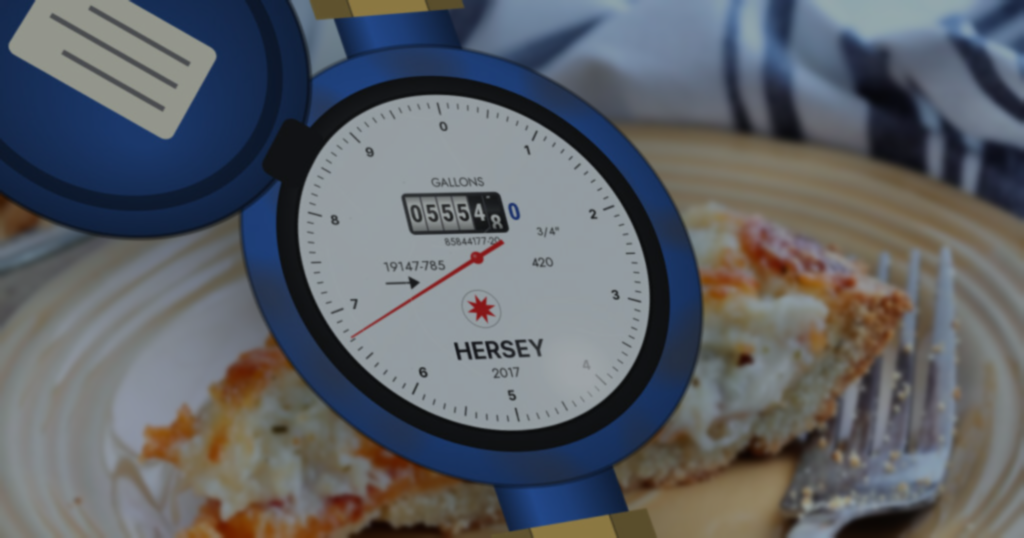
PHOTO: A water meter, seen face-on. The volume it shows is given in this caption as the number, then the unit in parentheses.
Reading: 555476.7 (gal)
